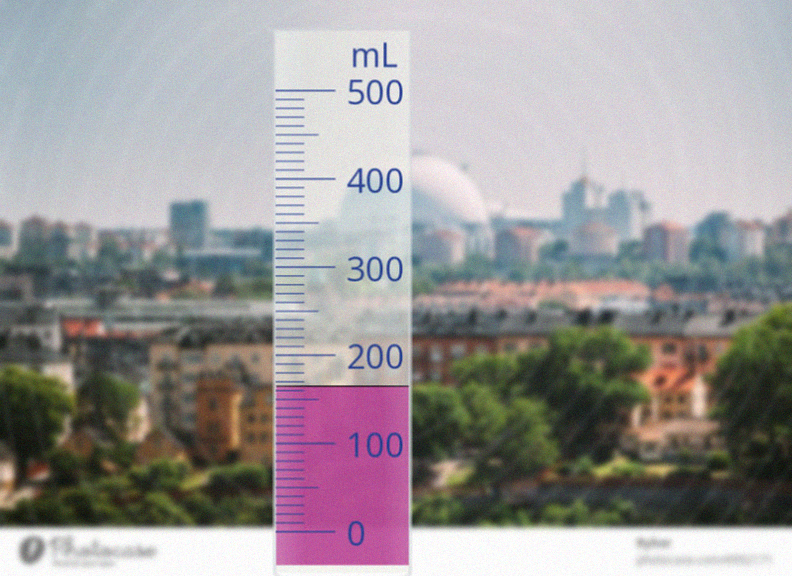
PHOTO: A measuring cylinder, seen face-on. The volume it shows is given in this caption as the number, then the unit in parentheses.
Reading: 165 (mL)
